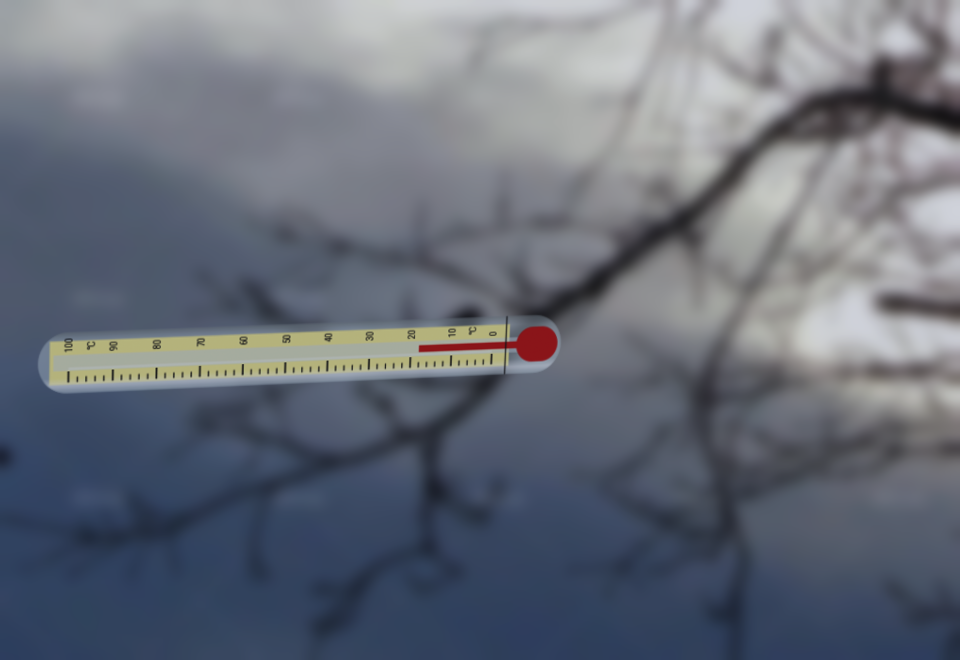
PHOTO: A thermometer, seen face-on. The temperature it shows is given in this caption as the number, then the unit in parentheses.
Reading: 18 (°C)
